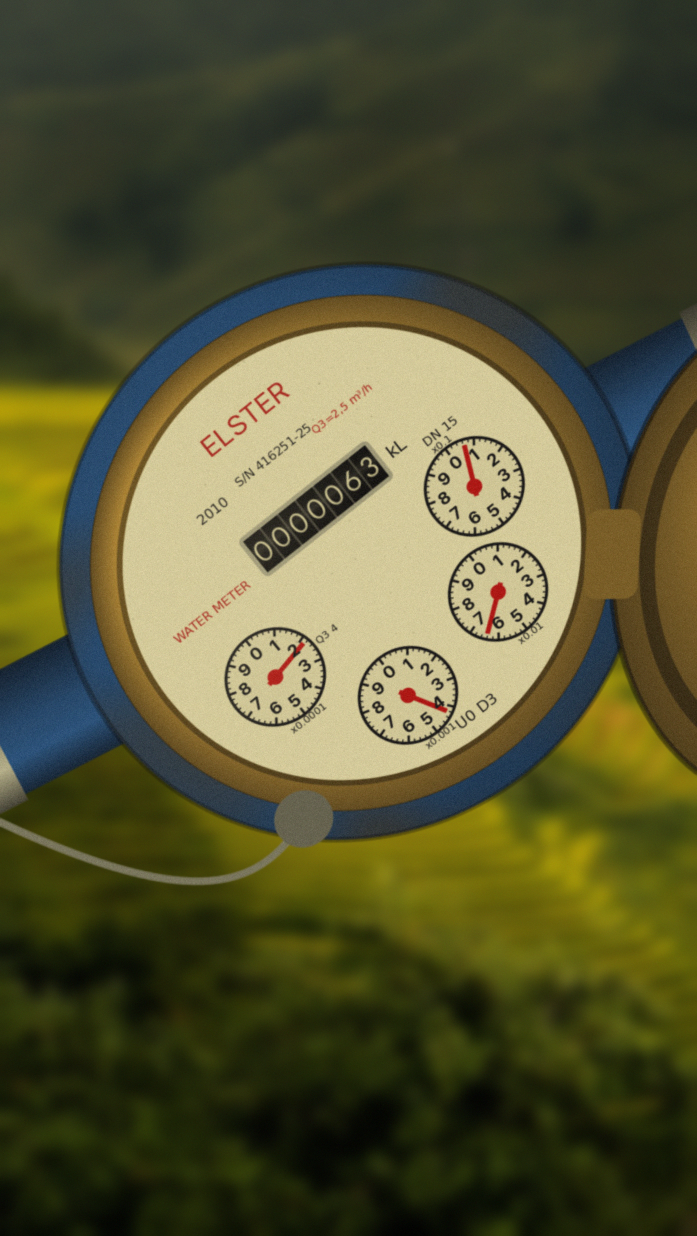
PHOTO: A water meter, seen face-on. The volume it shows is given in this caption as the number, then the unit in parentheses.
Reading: 63.0642 (kL)
